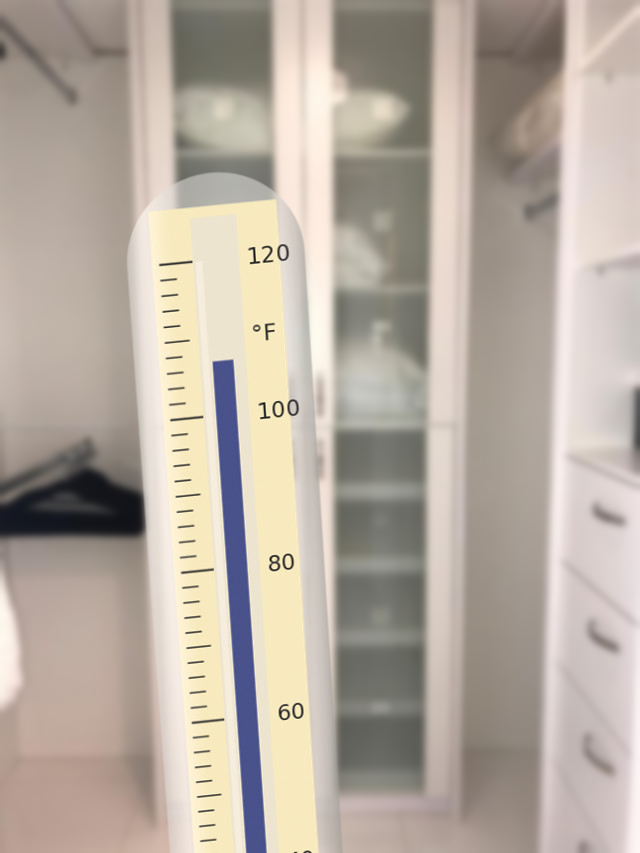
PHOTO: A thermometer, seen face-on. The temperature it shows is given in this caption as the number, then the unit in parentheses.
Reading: 107 (°F)
